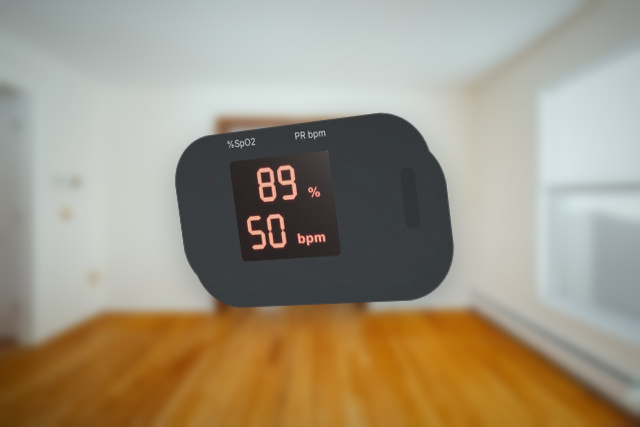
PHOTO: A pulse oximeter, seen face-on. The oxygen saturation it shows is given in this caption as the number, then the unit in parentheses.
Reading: 89 (%)
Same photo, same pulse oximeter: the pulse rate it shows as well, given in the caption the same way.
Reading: 50 (bpm)
